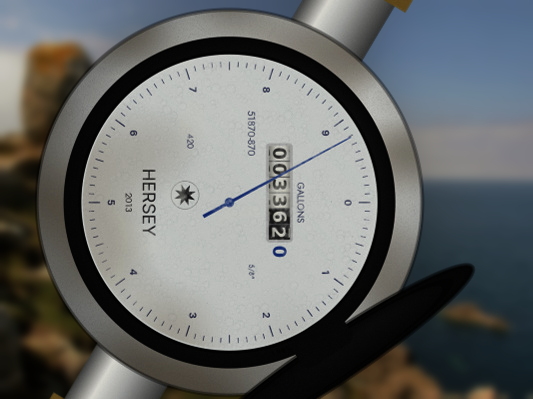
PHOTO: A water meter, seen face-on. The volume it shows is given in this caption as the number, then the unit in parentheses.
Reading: 33619.2 (gal)
